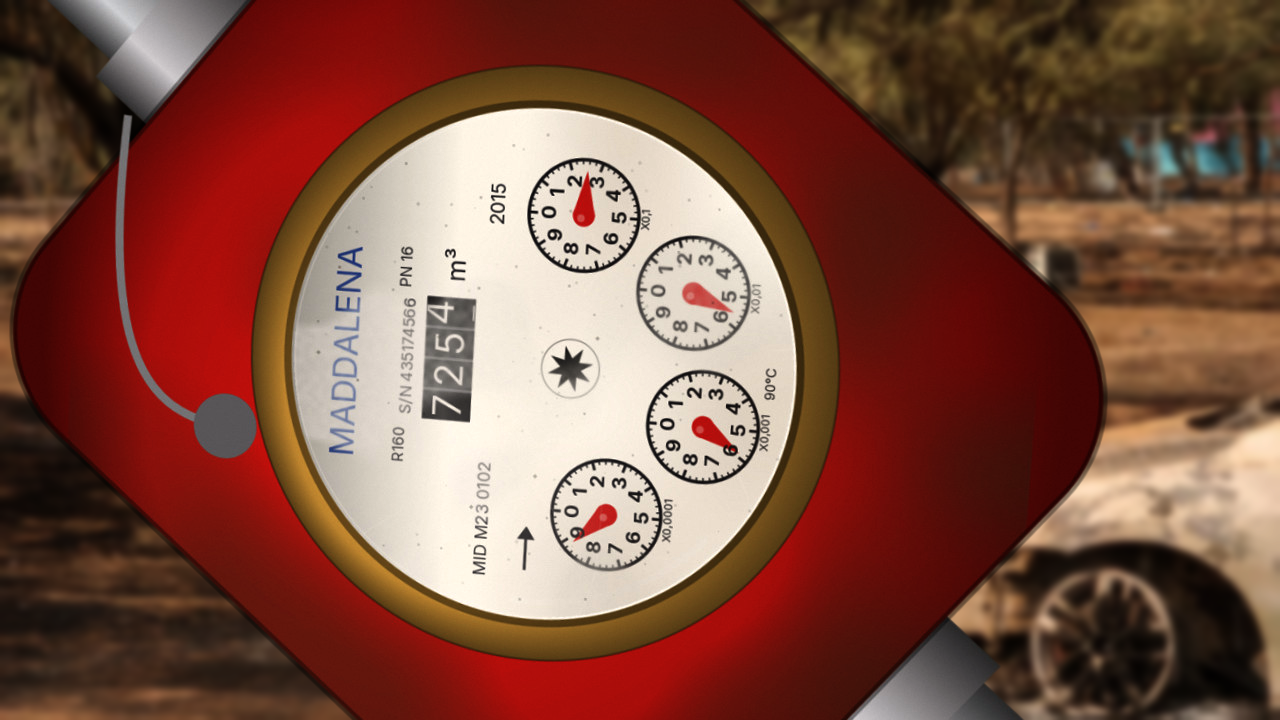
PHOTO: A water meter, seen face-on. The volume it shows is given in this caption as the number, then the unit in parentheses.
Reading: 7254.2558 (m³)
